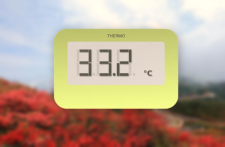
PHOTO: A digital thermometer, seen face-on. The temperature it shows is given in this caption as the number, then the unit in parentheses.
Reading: 33.2 (°C)
